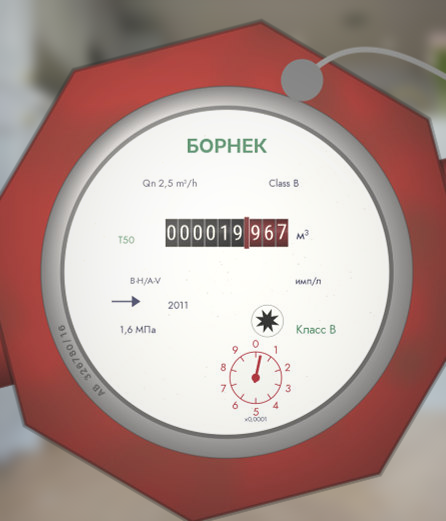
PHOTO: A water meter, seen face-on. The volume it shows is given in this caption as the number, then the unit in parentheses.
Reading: 19.9670 (m³)
